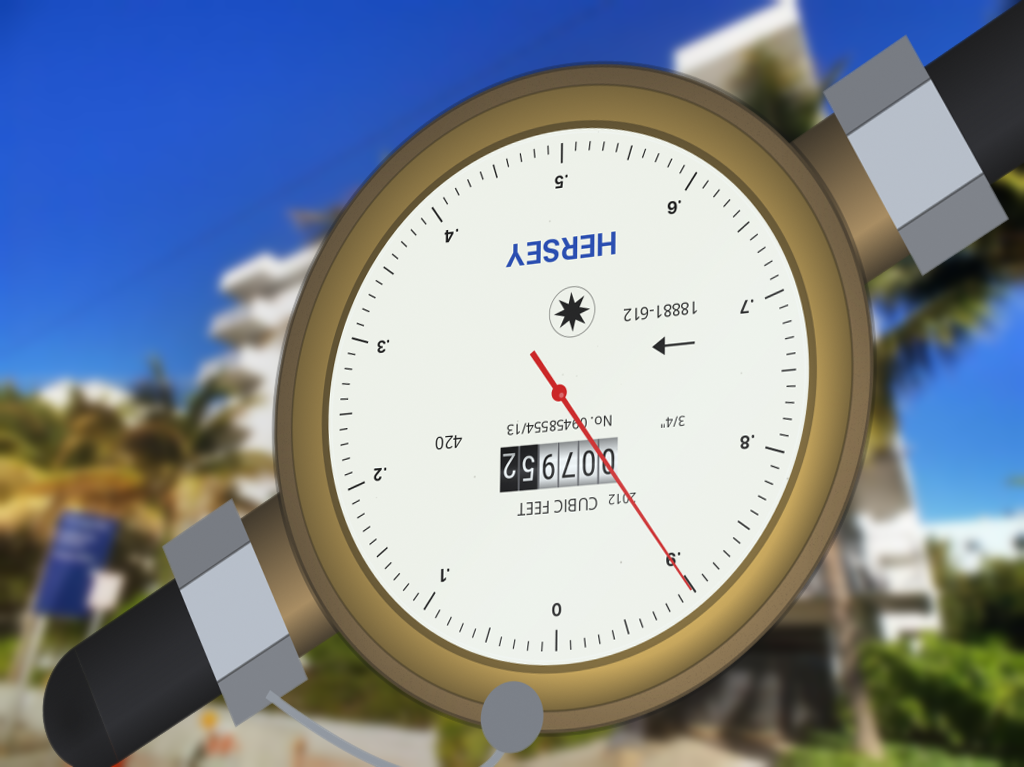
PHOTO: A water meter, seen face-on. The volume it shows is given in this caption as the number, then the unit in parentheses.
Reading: 7951.90 (ft³)
